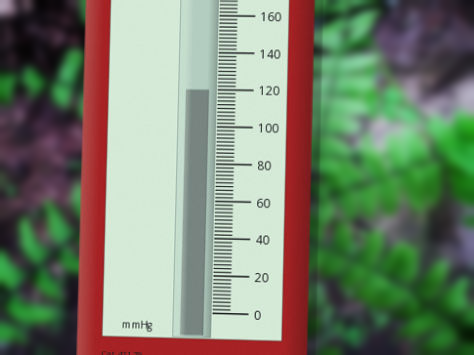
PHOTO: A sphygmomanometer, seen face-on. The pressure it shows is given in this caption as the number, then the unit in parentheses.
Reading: 120 (mmHg)
